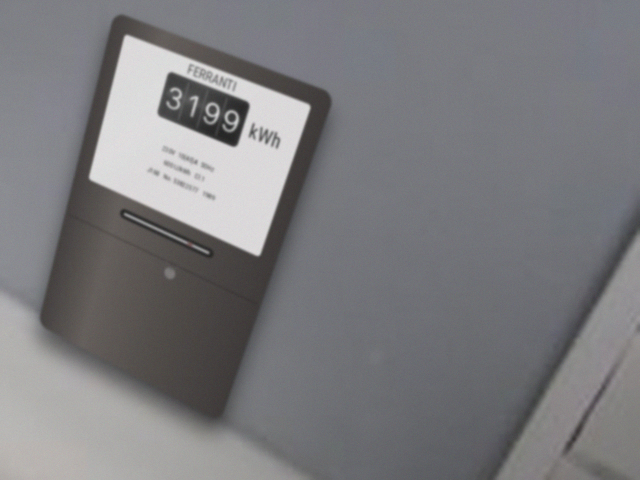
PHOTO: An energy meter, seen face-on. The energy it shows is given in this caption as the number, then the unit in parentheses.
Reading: 3199 (kWh)
